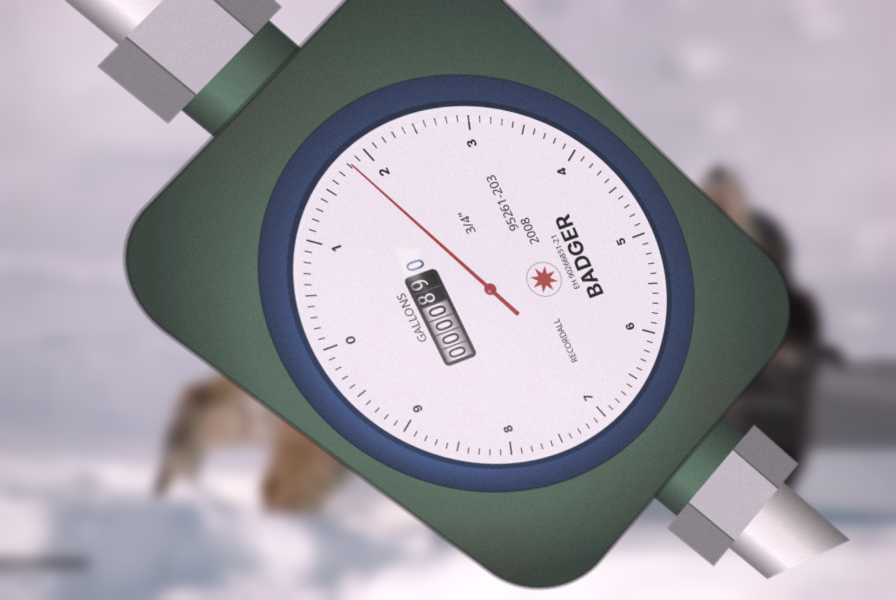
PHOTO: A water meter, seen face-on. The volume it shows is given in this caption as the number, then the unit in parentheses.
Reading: 891.8 (gal)
